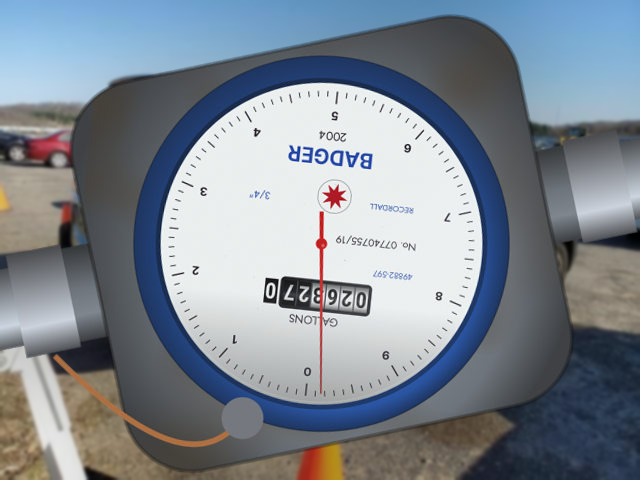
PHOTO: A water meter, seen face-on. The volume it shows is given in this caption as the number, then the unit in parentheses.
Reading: 263269.8 (gal)
